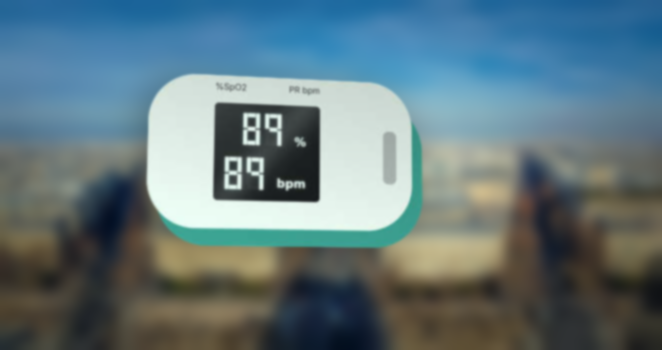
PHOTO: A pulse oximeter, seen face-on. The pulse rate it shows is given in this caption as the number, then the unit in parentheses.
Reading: 89 (bpm)
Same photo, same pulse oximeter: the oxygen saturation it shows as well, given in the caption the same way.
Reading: 89 (%)
